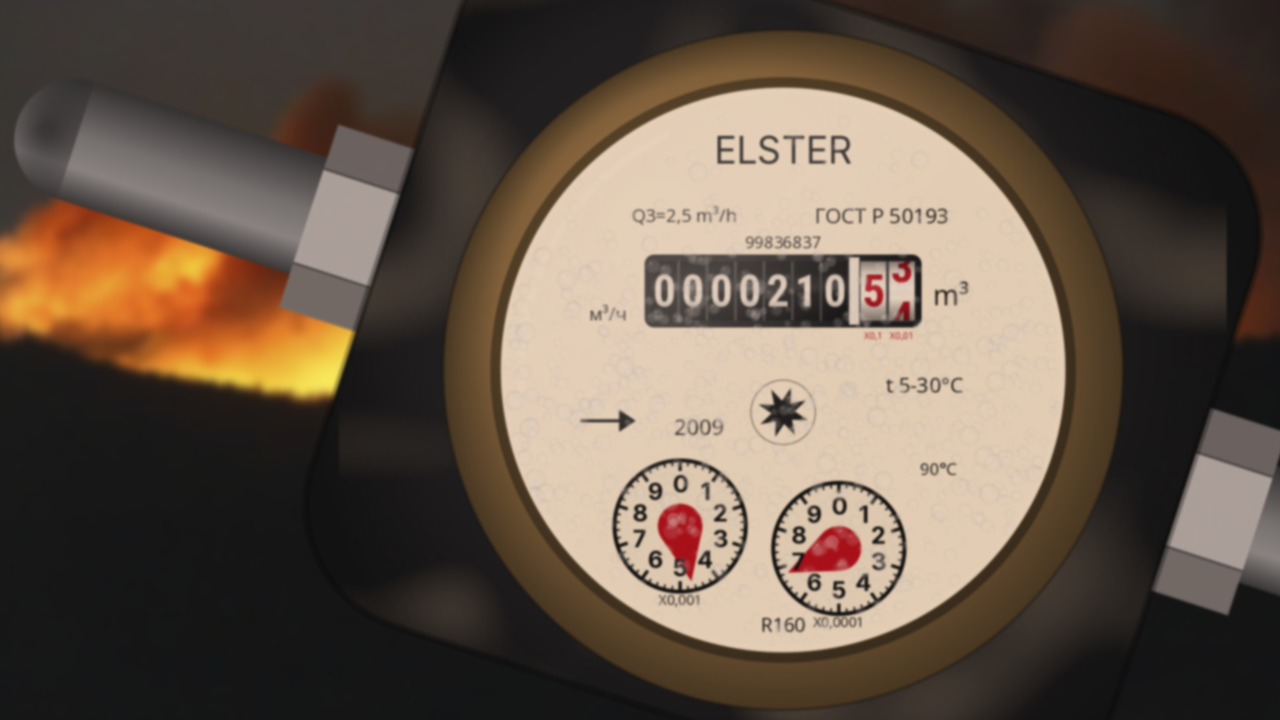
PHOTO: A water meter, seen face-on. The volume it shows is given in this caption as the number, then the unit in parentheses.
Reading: 210.5346 (m³)
